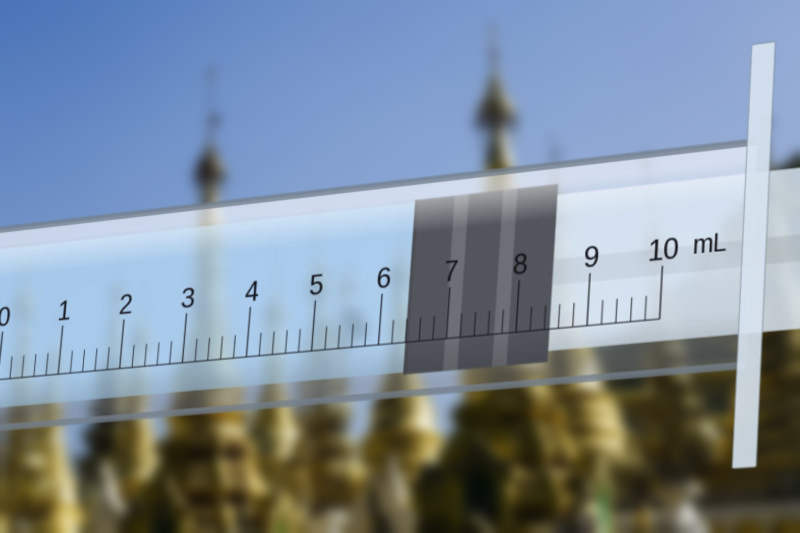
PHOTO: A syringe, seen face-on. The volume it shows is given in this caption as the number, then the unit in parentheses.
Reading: 6.4 (mL)
